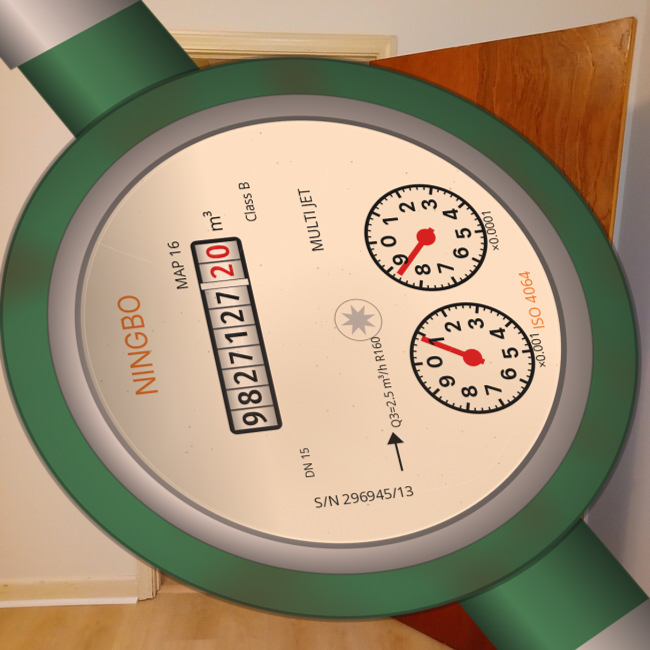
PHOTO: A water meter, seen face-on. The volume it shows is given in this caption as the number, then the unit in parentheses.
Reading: 9827127.2008 (m³)
